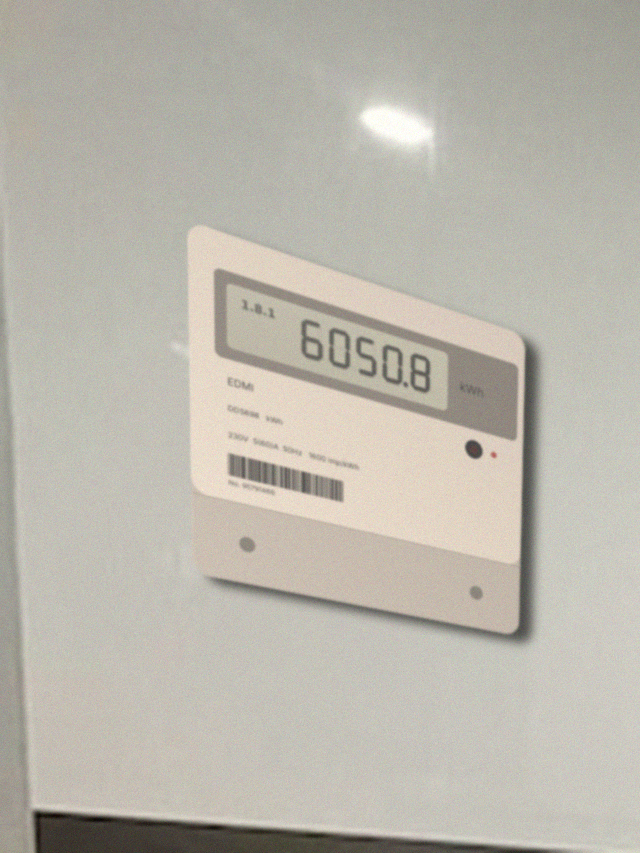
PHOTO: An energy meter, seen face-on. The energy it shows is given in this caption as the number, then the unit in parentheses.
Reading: 6050.8 (kWh)
